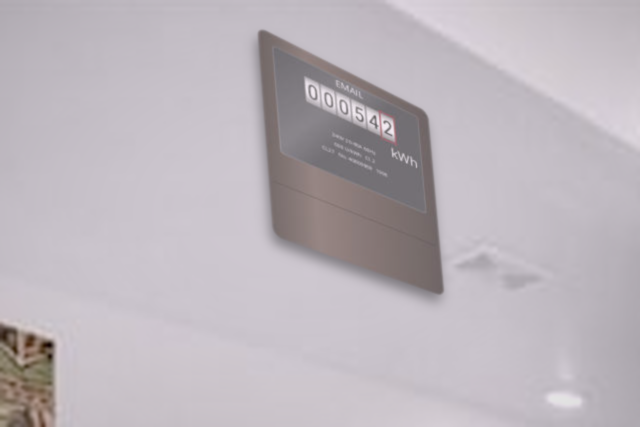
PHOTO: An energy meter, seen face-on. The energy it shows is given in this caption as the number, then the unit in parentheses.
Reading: 54.2 (kWh)
